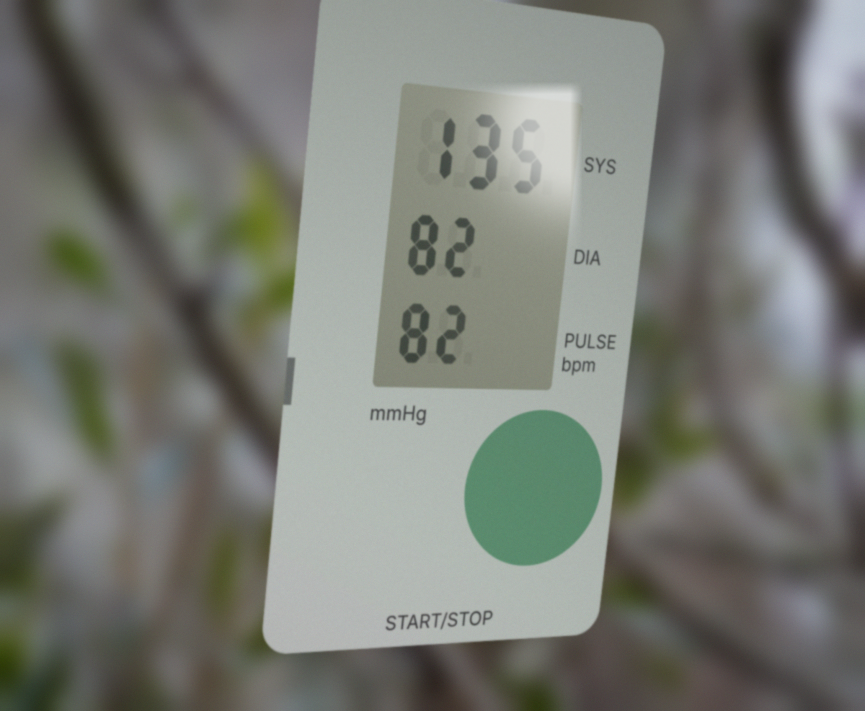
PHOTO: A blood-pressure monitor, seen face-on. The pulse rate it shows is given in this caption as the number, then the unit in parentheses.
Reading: 82 (bpm)
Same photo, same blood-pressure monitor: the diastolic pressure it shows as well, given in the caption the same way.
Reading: 82 (mmHg)
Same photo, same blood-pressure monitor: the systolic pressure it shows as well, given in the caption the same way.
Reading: 135 (mmHg)
